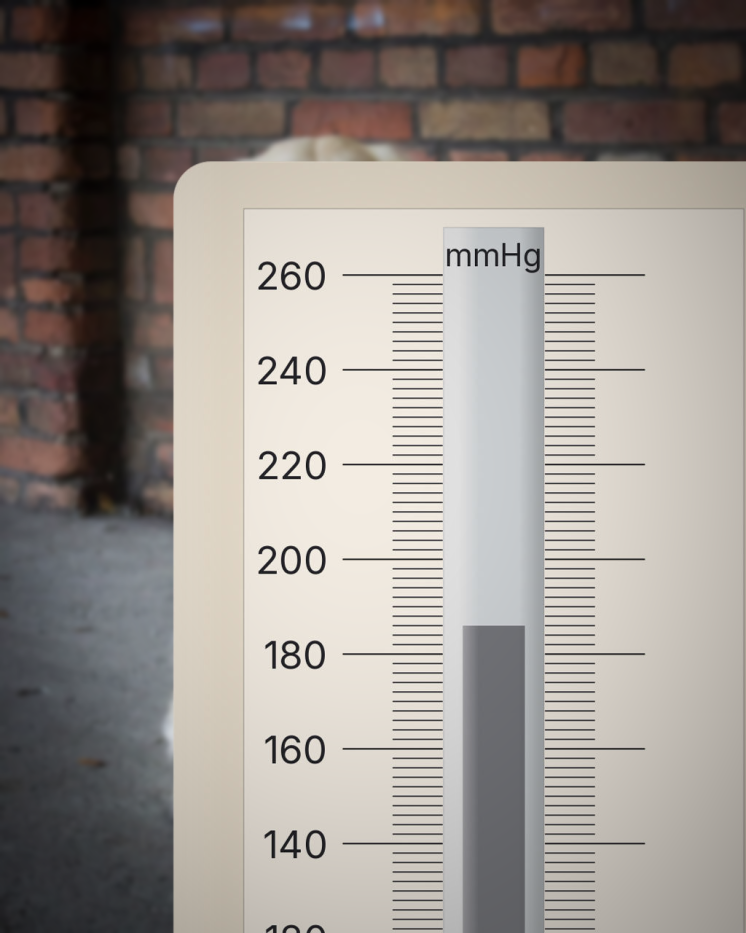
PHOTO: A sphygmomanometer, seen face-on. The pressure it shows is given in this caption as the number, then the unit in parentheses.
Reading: 186 (mmHg)
